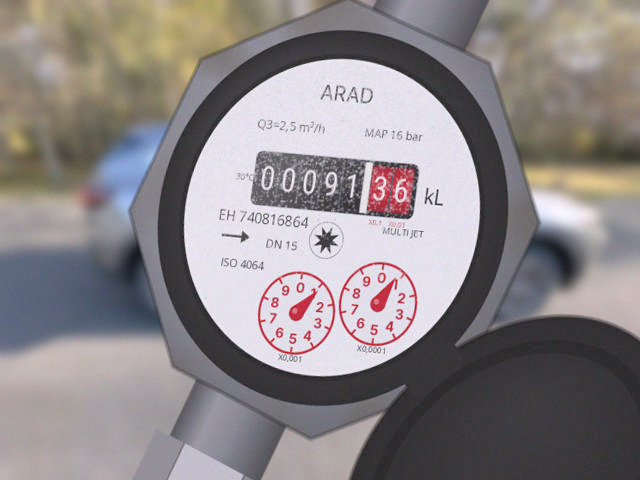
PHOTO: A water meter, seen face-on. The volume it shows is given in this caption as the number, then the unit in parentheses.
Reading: 91.3610 (kL)
